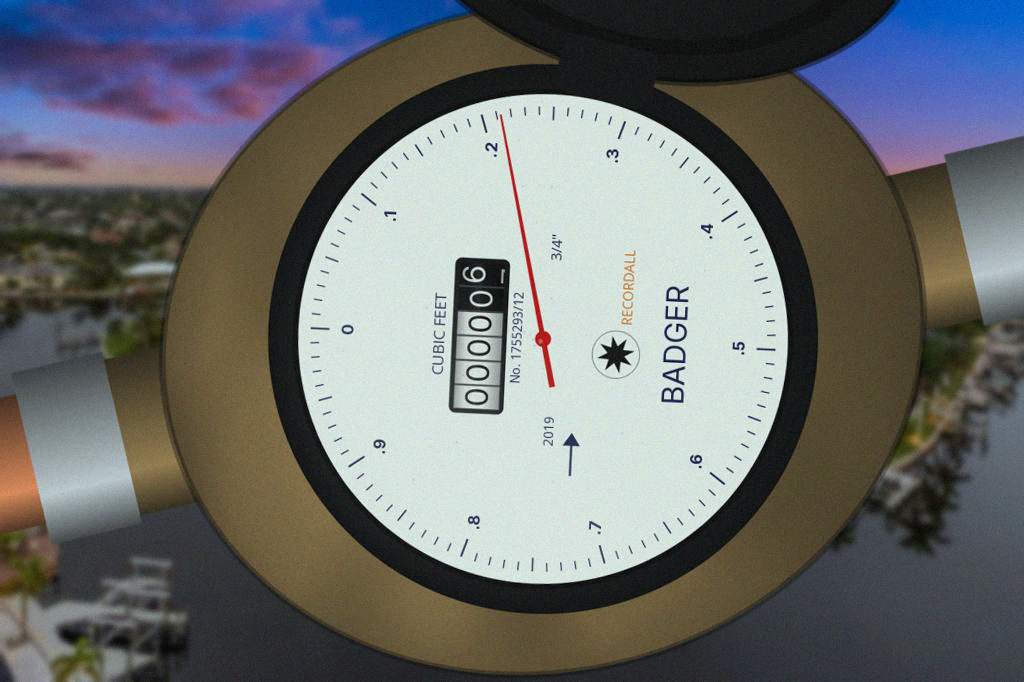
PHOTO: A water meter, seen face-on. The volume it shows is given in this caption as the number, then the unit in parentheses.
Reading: 6.21 (ft³)
